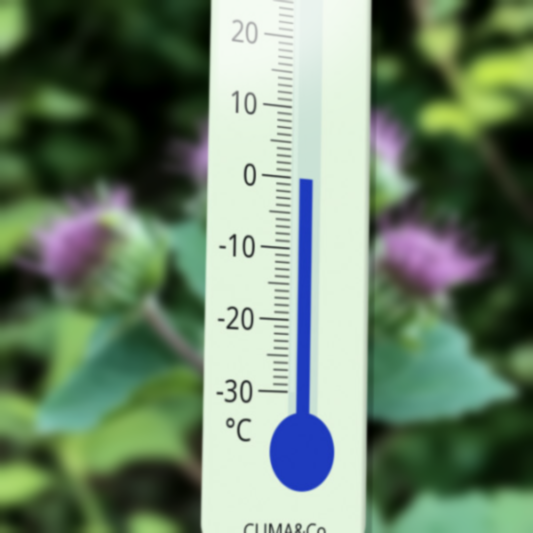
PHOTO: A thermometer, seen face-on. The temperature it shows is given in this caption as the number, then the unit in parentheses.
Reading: 0 (°C)
